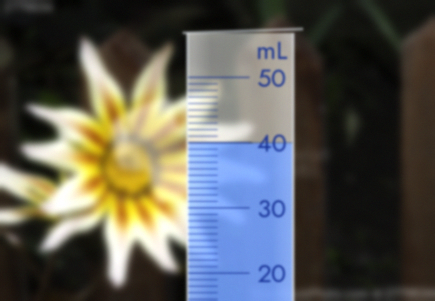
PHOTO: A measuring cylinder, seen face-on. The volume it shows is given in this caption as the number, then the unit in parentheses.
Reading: 40 (mL)
